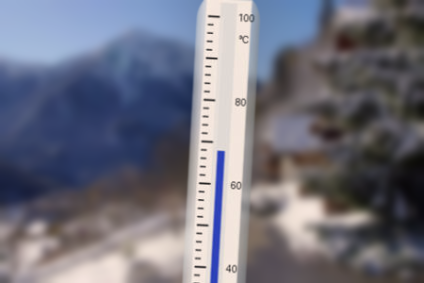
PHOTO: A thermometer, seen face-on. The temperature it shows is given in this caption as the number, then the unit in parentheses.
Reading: 68 (°C)
